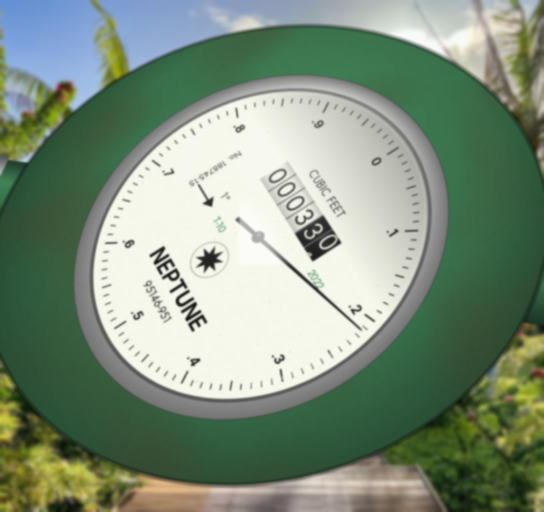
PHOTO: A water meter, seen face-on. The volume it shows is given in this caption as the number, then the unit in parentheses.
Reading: 330.21 (ft³)
